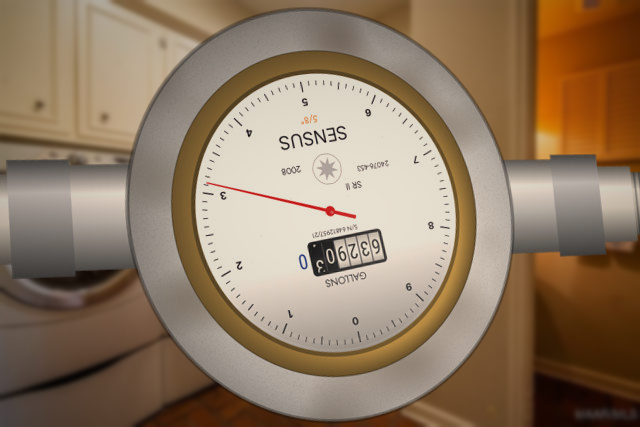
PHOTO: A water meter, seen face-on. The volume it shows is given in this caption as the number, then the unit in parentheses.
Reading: 6329033.1 (gal)
